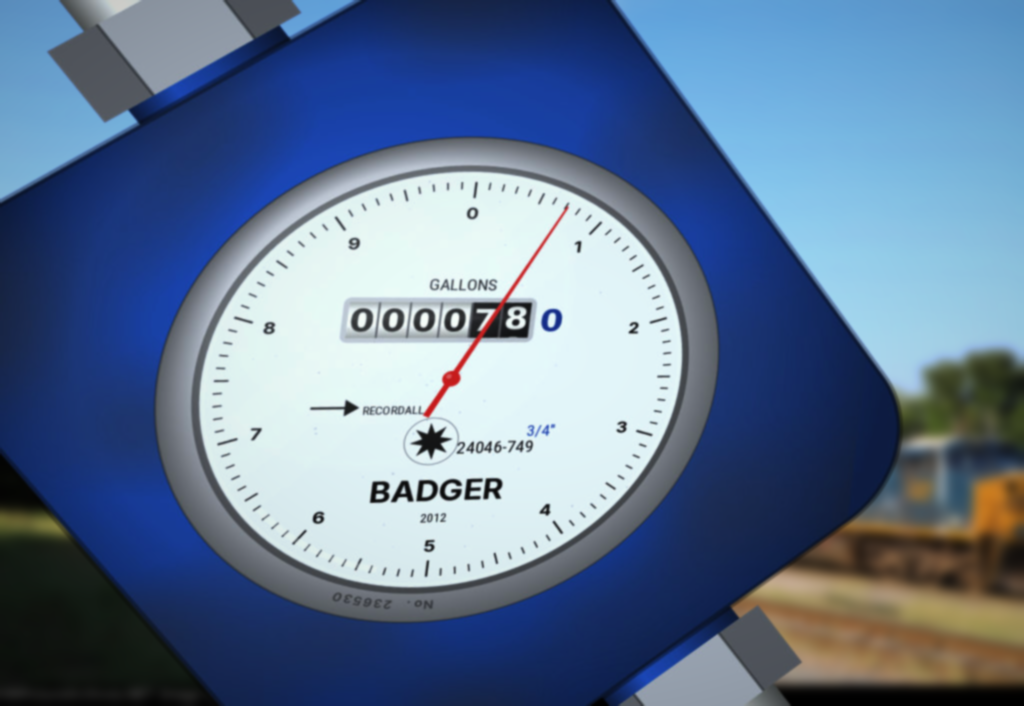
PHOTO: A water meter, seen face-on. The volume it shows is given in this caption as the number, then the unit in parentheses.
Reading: 780.7 (gal)
